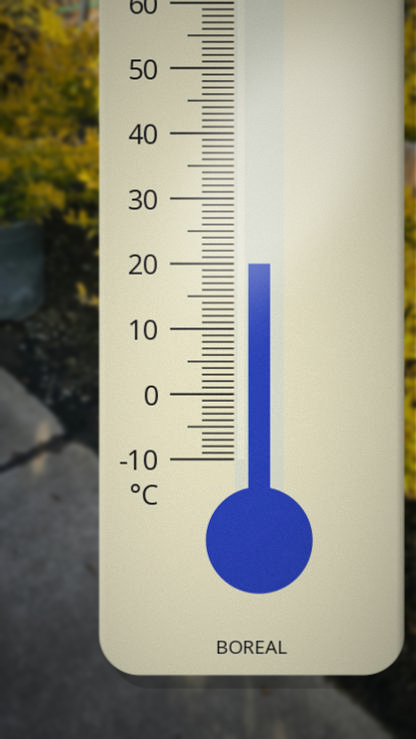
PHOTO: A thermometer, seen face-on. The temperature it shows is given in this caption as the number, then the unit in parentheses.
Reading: 20 (°C)
